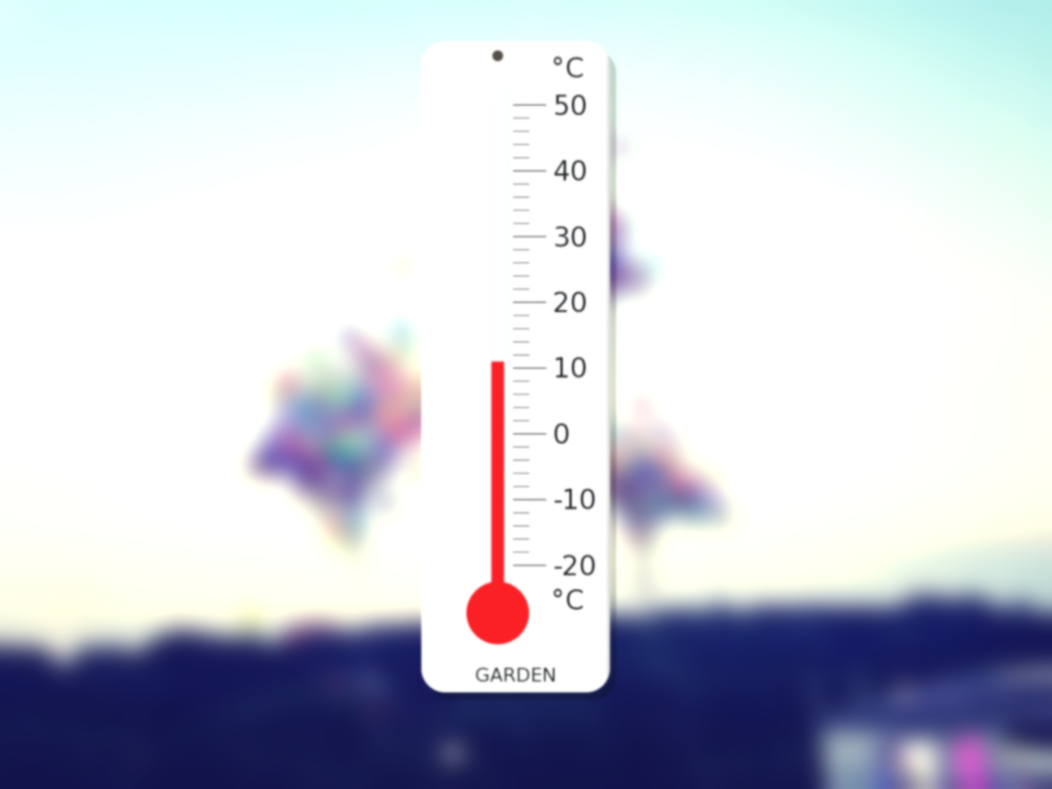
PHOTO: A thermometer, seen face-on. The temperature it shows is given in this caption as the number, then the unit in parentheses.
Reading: 11 (°C)
